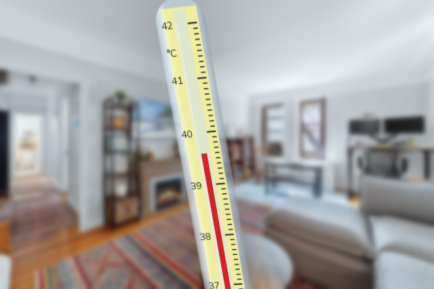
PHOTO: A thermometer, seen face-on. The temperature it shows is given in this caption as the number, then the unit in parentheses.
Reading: 39.6 (°C)
